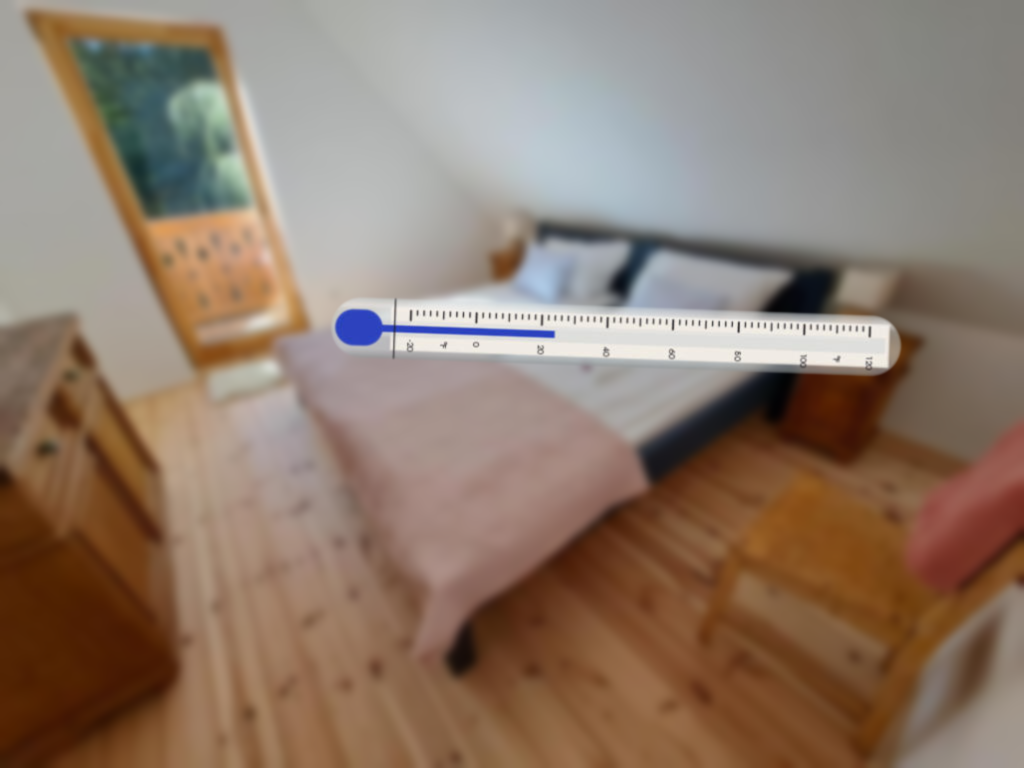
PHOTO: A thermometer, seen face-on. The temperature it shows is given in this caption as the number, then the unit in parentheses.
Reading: 24 (°F)
